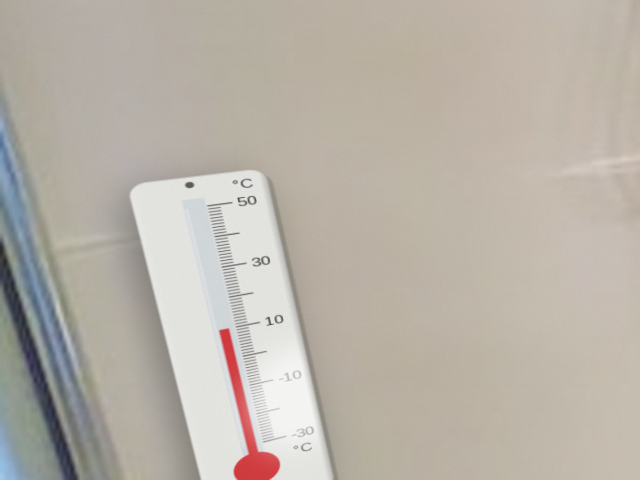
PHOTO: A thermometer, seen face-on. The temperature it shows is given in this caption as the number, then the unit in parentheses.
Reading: 10 (°C)
